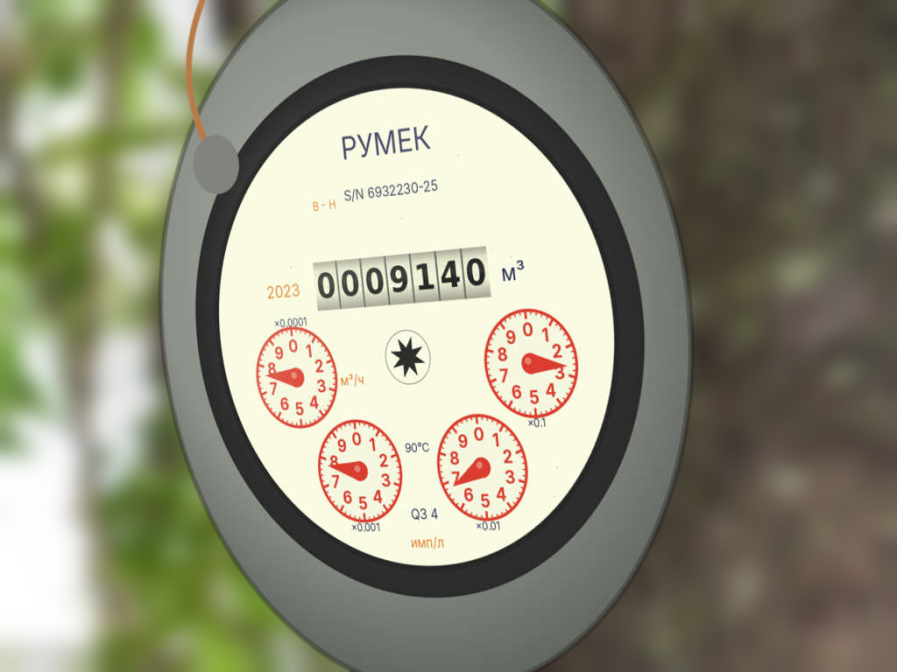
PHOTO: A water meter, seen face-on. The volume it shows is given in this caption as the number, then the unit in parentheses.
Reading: 9140.2677 (m³)
